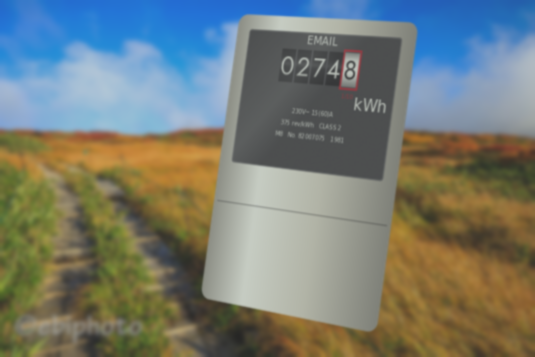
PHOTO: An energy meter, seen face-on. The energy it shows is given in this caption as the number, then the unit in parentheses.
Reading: 274.8 (kWh)
